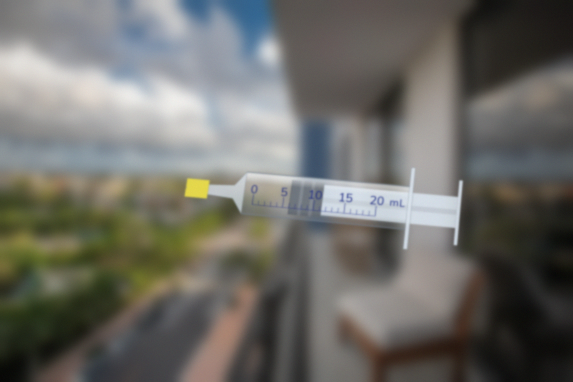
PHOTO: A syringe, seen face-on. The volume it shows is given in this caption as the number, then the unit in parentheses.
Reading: 6 (mL)
